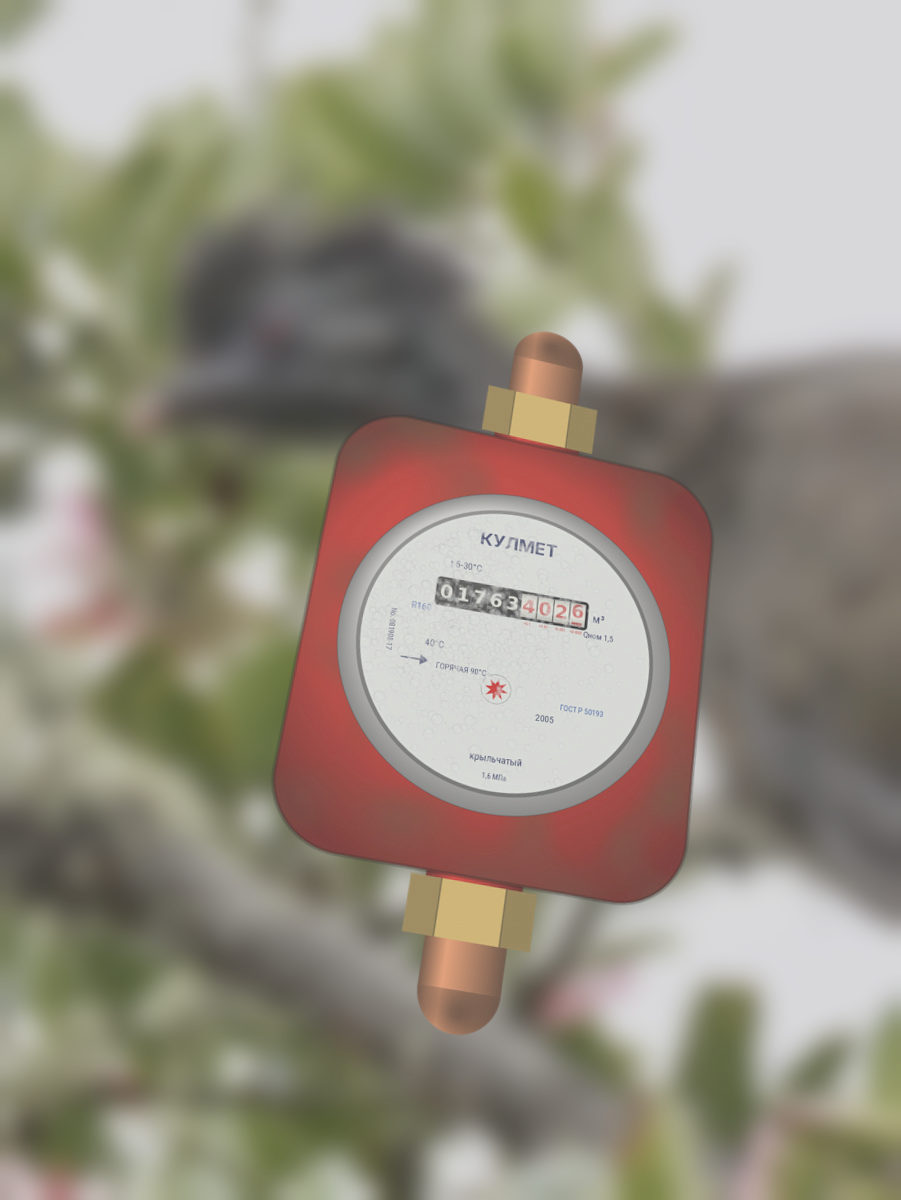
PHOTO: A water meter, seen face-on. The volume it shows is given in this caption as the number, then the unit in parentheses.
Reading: 1763.4026 (m³)
